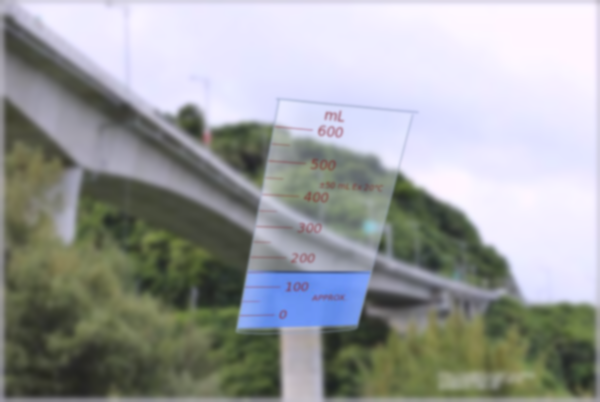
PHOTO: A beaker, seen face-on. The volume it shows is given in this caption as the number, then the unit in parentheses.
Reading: 150 (mL)
